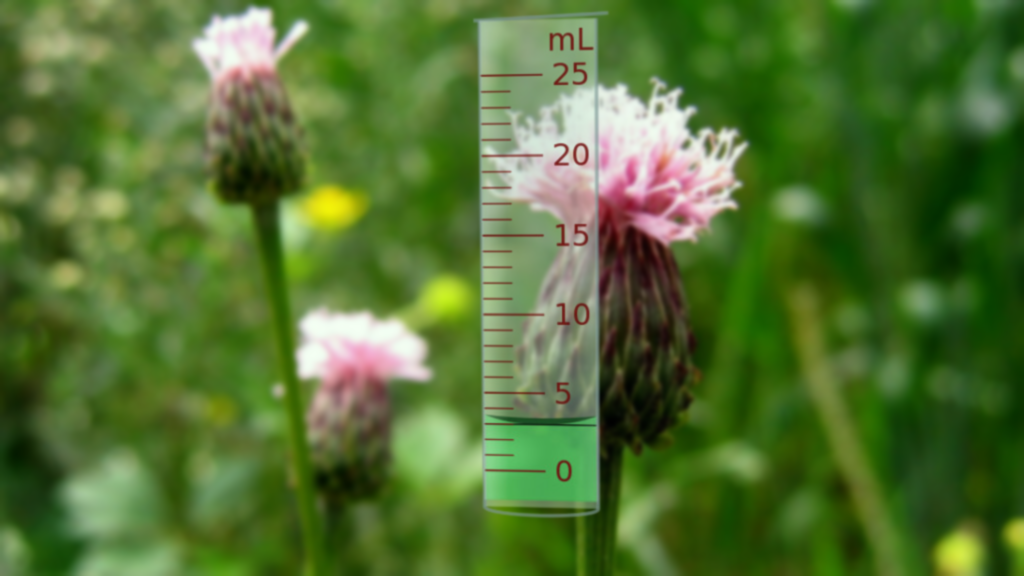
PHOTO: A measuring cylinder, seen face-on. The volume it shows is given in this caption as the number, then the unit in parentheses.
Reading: 3 (mL)
